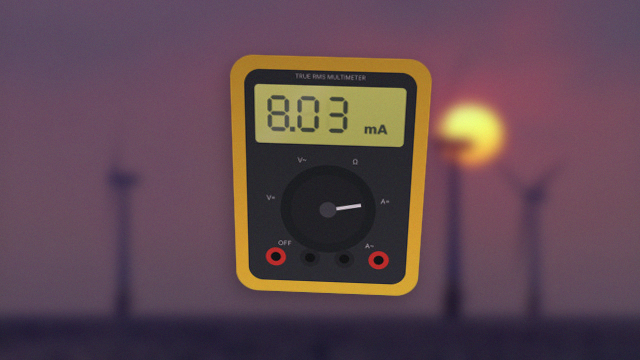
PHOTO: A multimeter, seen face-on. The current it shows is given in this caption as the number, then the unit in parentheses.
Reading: 8.03 (mA)
